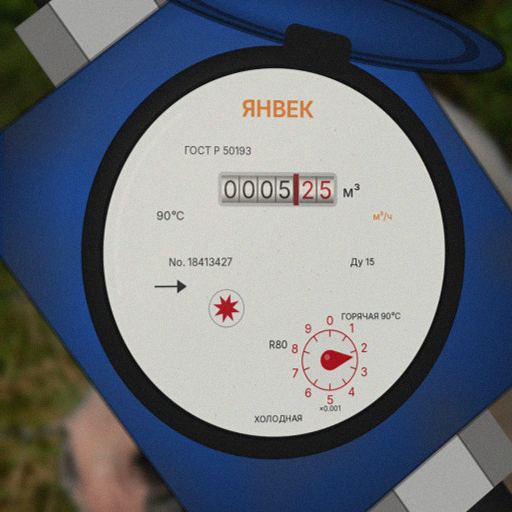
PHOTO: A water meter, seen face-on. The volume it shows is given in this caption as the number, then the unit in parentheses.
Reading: 5.252 (m³)
